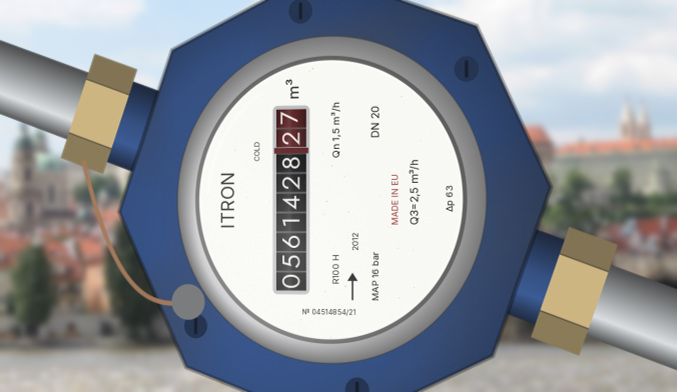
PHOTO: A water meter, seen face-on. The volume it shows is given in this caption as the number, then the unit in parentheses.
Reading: 561428.27 (m³)
